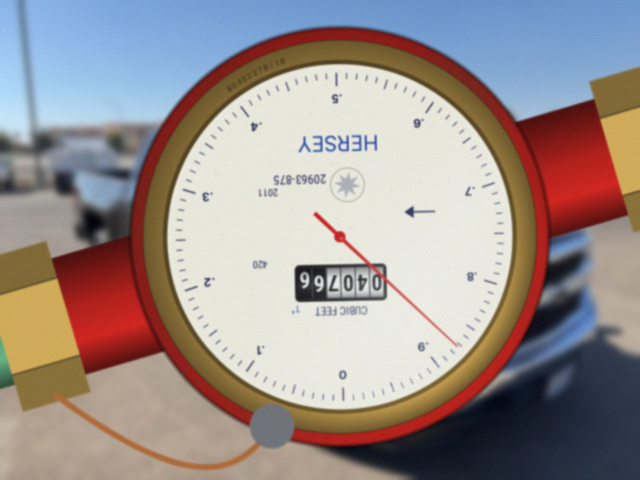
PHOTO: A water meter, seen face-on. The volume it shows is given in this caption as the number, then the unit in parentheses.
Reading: 40765.87 (ft³)
